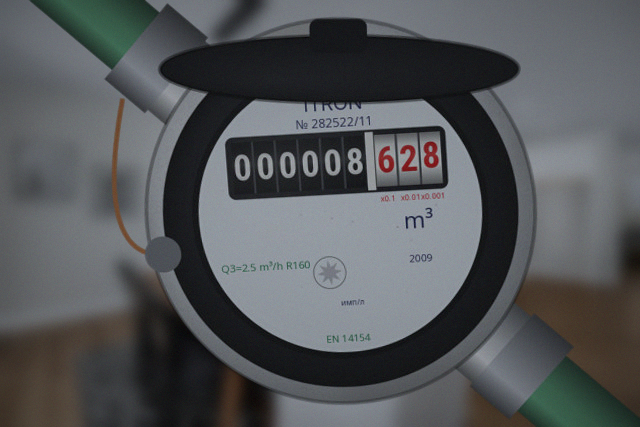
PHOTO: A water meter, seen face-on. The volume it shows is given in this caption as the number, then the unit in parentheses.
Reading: 8.628 (m³)
